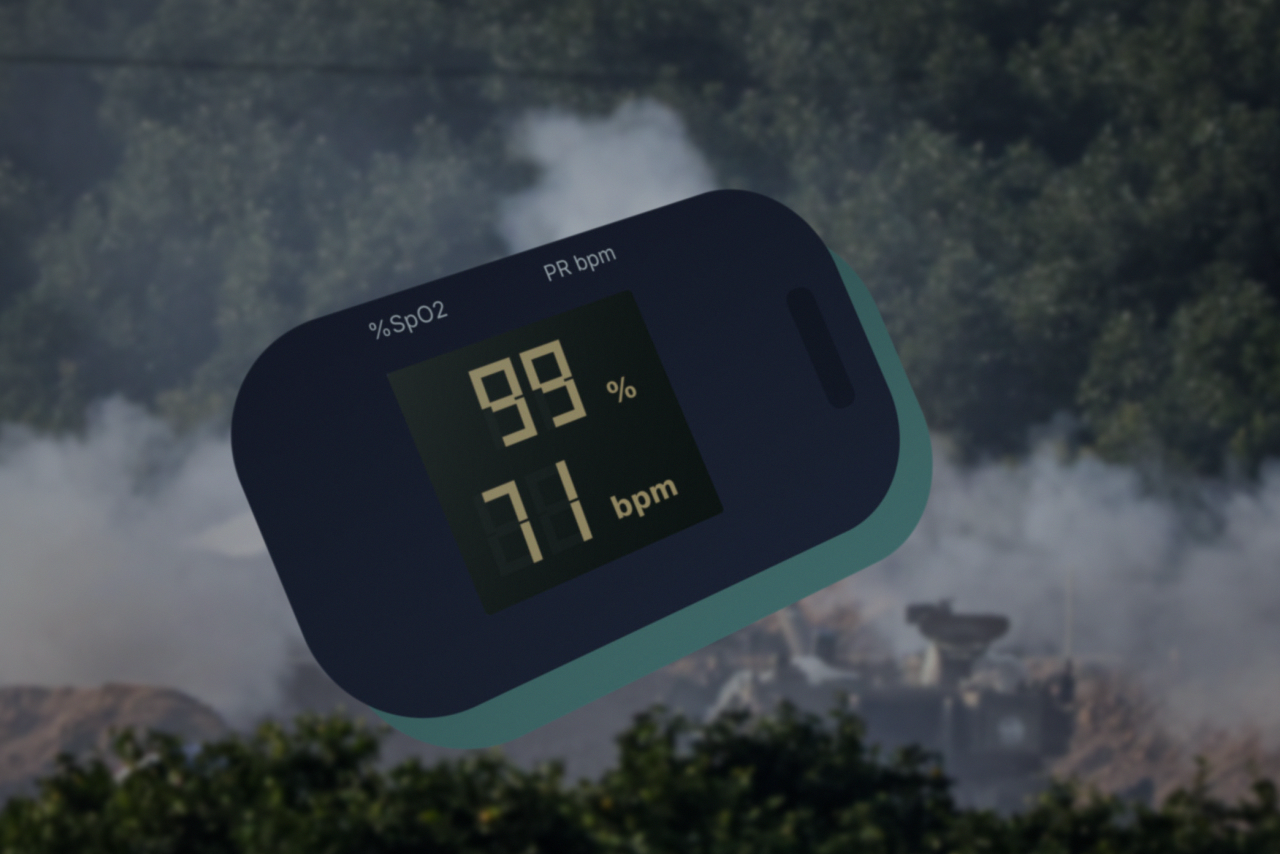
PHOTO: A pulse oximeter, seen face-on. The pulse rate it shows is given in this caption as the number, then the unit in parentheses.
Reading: 71 (bpm)
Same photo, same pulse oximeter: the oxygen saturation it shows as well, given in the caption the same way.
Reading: 99 (%)
